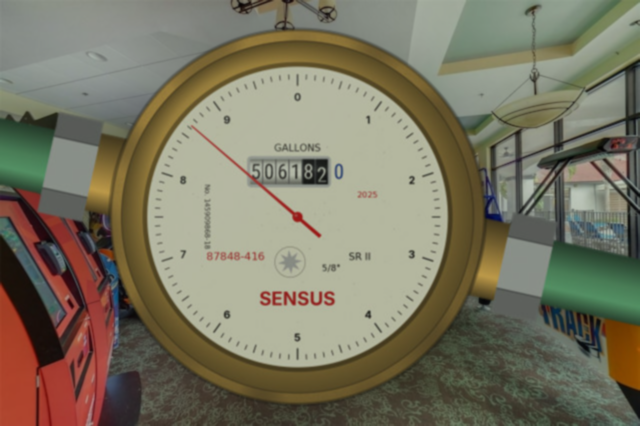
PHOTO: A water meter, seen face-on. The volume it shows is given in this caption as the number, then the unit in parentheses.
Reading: 5061818.6 (gal)
